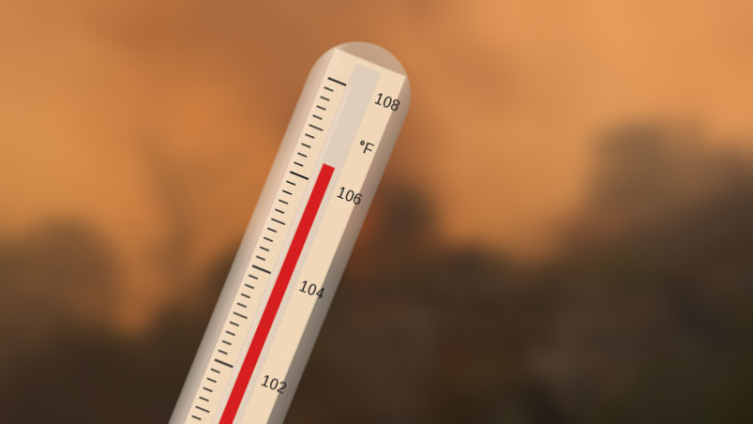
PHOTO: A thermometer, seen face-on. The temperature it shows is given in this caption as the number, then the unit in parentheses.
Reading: 106.4 (°F)
